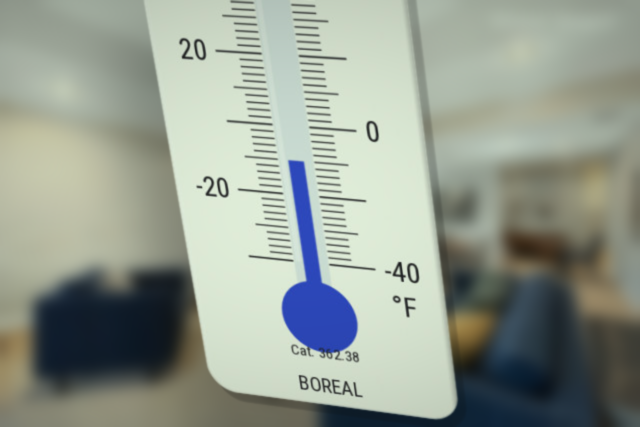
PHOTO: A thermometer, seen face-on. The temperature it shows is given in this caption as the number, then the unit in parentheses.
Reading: -10 (°F)
